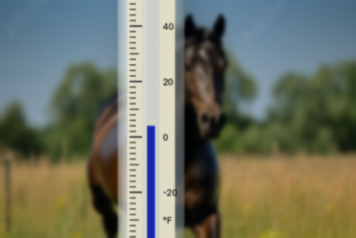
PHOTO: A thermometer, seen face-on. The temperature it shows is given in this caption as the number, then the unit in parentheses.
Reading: 4 (°F)
